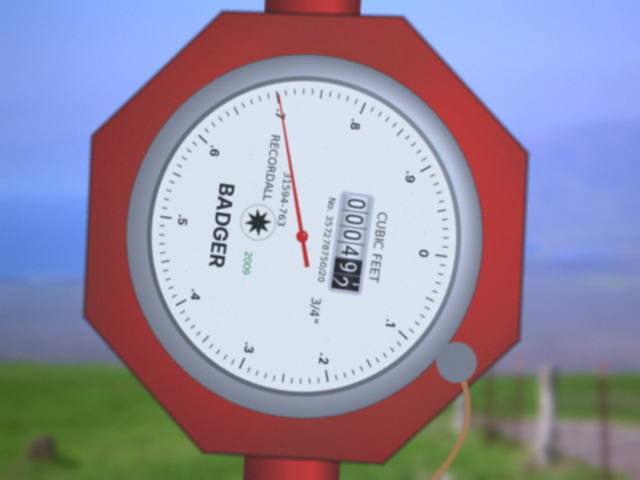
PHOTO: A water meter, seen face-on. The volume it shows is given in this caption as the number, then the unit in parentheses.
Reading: 491.70 (ft³)
